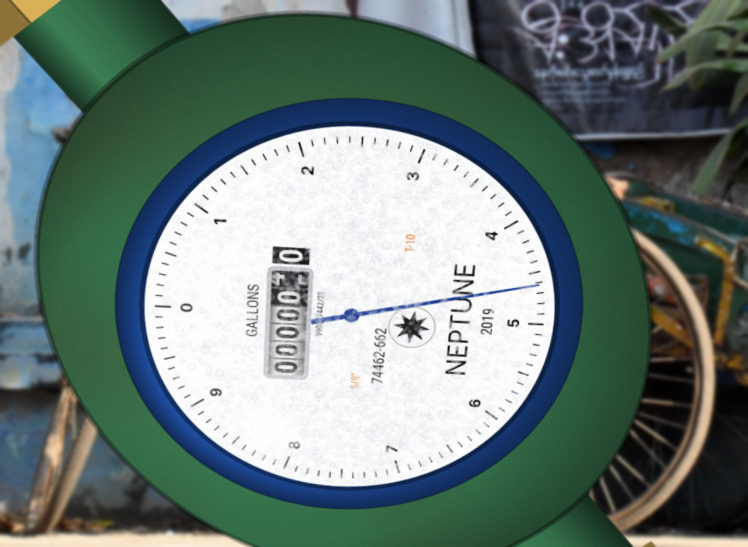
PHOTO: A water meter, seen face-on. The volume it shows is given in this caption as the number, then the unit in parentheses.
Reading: 44.6 (gal)
